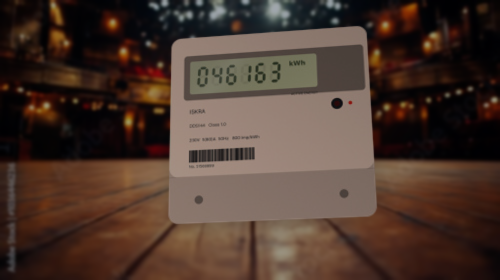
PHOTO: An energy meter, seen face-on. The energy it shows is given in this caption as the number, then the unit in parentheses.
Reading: 46163 (kWh)
